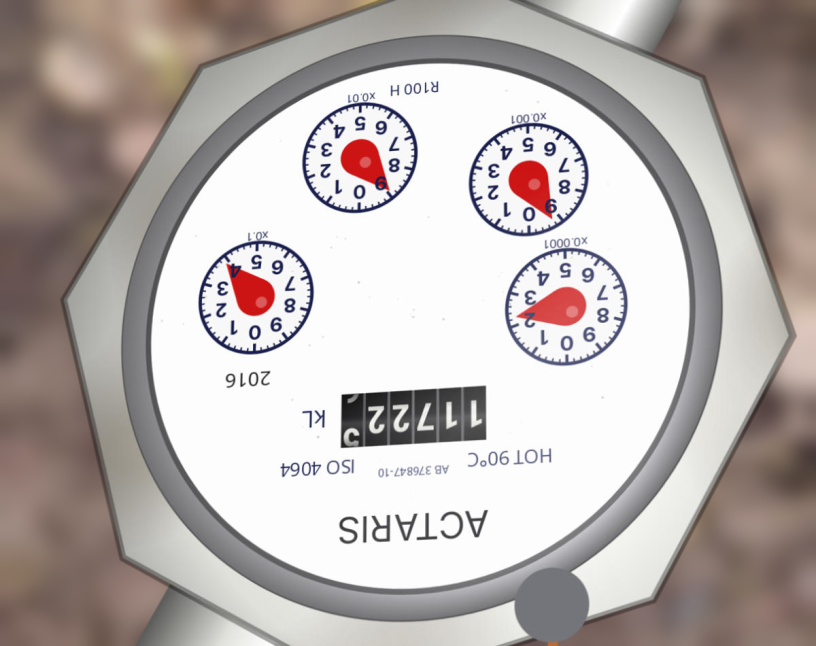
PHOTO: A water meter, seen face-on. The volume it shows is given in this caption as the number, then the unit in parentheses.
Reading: 117225.3892 (kL)
